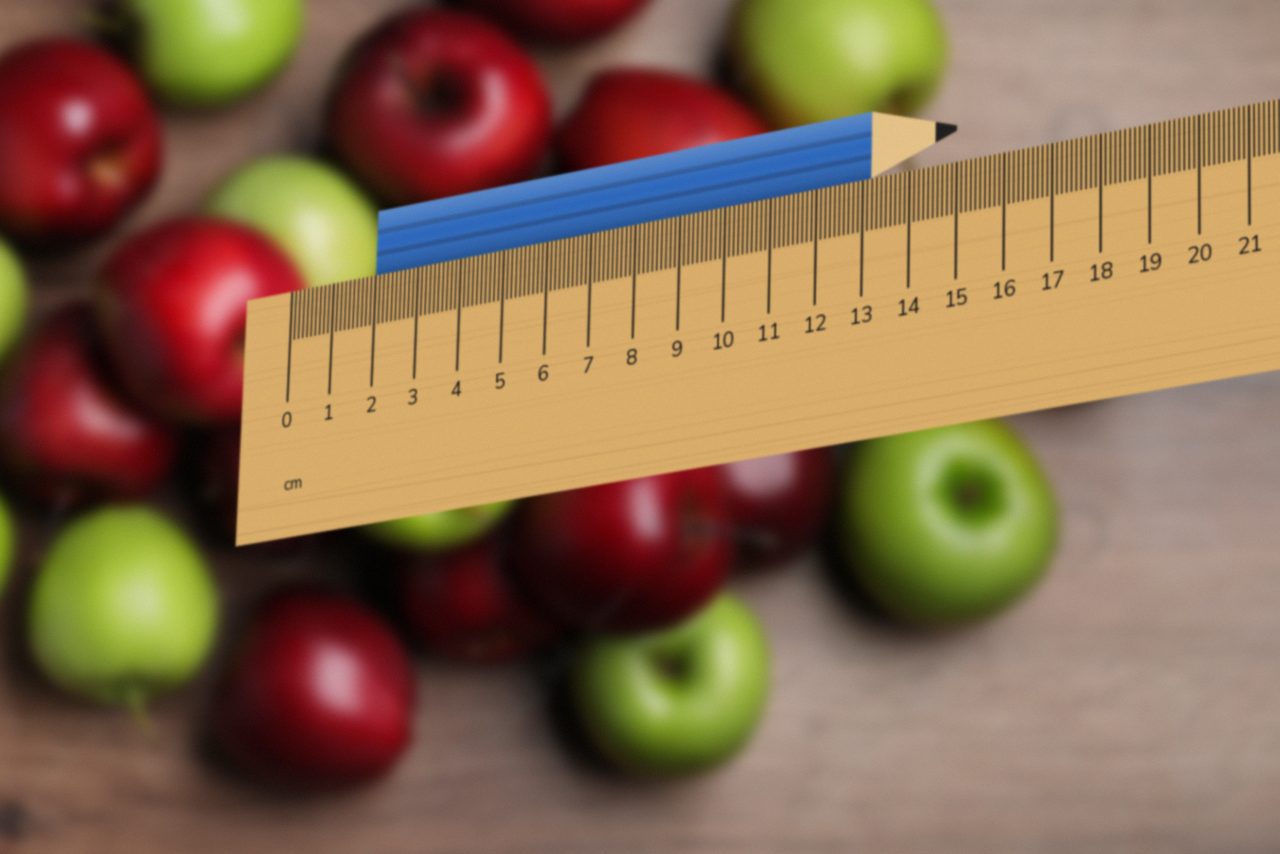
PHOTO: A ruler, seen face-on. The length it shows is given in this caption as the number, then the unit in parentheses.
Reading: 13 (cm)
